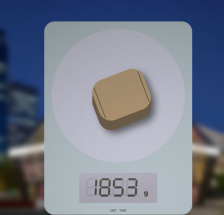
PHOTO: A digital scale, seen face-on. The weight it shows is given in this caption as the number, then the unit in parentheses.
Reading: 1853 (g)
